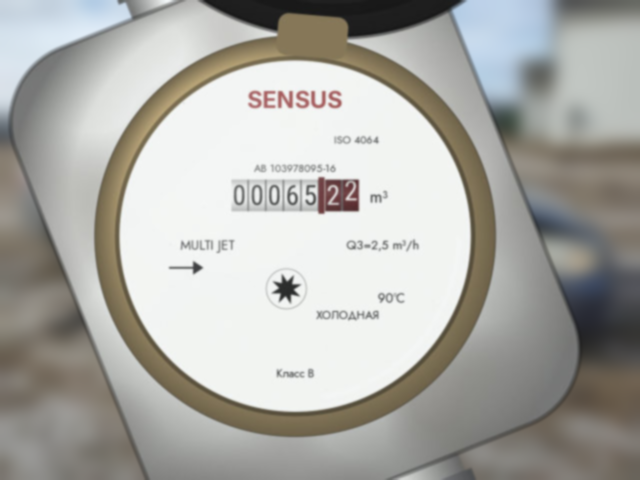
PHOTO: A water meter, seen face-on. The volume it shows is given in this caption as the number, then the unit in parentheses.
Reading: 65.22 (m³)
